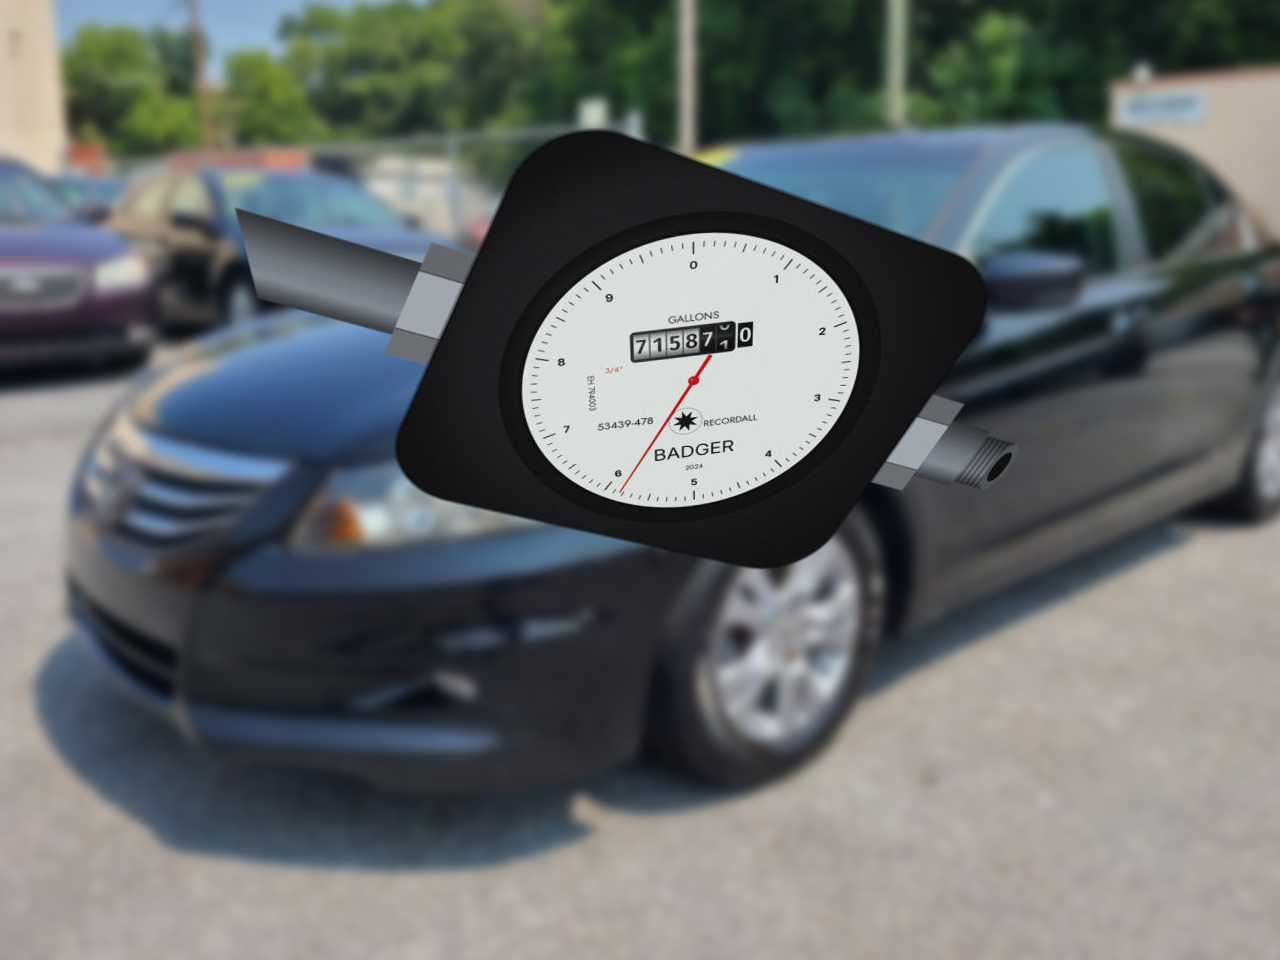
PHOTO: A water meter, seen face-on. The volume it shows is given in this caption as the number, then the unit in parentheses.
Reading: 7158705.8 (gal)
